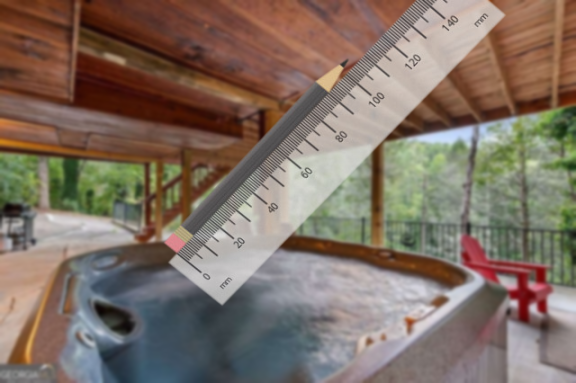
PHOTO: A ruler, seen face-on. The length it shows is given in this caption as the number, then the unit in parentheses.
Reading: 105 (mm)
